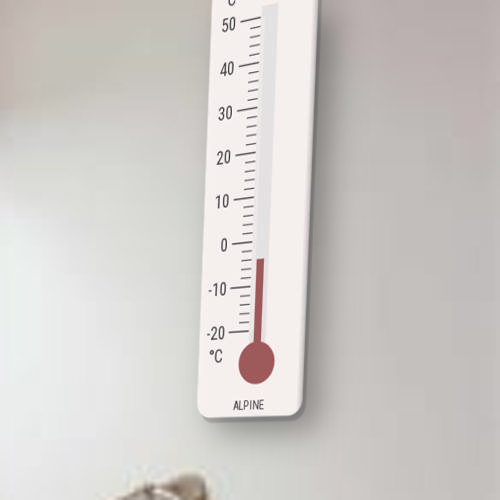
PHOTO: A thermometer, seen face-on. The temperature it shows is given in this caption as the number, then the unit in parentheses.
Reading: -4 (°C)
